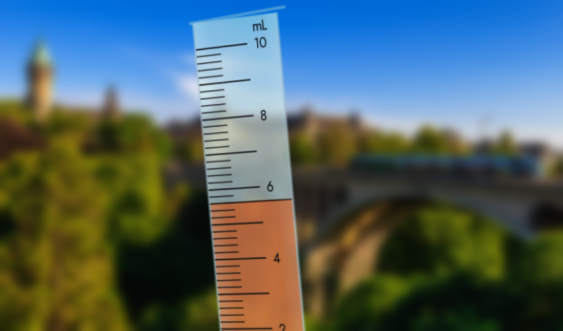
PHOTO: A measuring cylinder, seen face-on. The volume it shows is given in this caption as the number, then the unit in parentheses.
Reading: 5.6 (mL)
